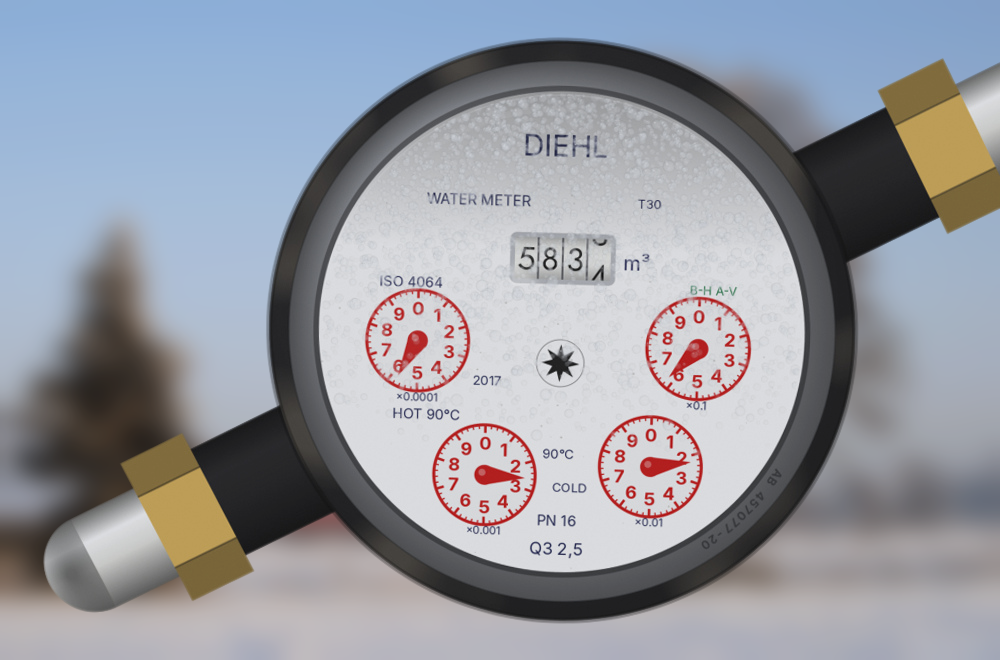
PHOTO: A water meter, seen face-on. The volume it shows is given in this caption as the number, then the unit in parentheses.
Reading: 5833.6225 (m³)
